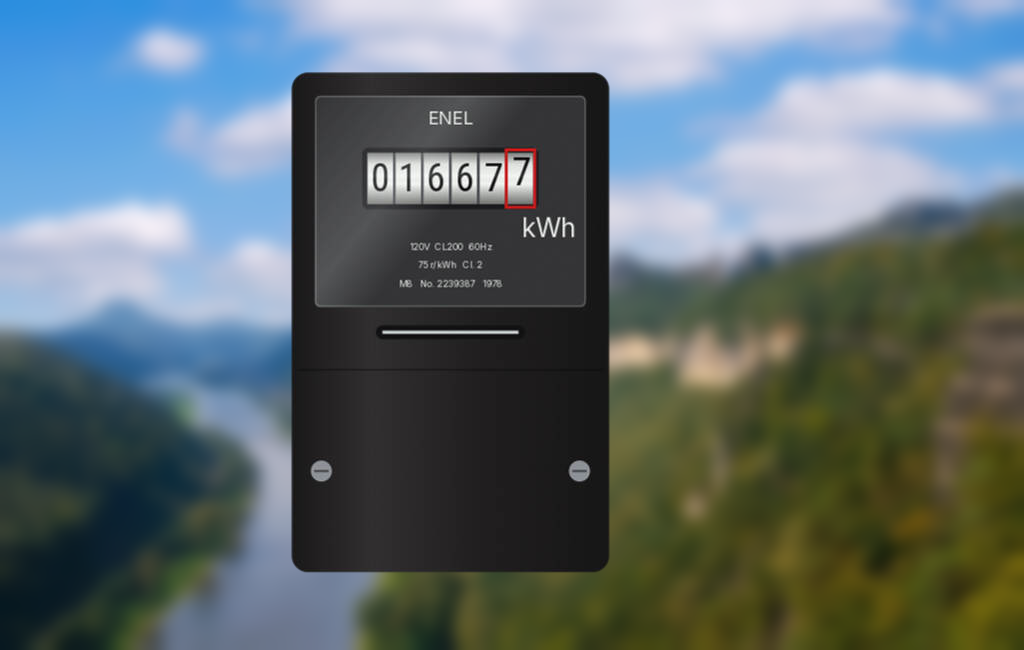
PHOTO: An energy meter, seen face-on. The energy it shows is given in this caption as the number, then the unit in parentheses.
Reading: 1667.7 (kWh)
